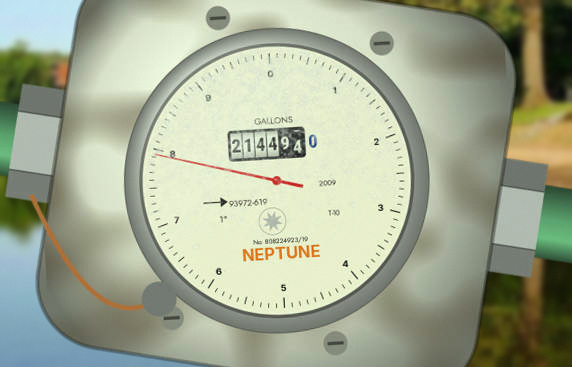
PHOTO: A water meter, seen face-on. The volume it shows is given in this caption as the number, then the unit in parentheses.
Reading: 2144937.9 (gal)
